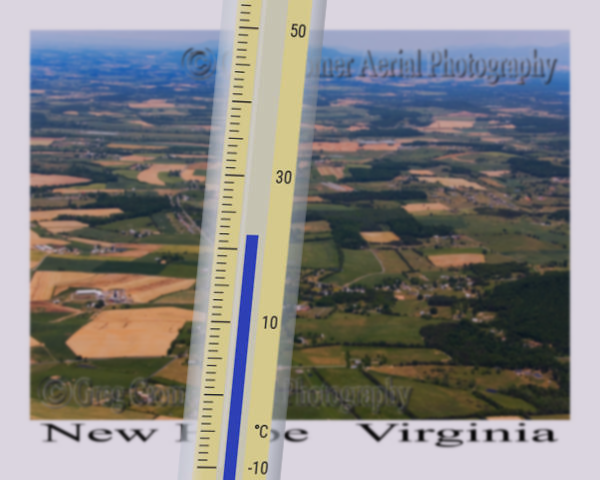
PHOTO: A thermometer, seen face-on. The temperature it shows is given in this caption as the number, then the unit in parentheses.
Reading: 22 (°C)
